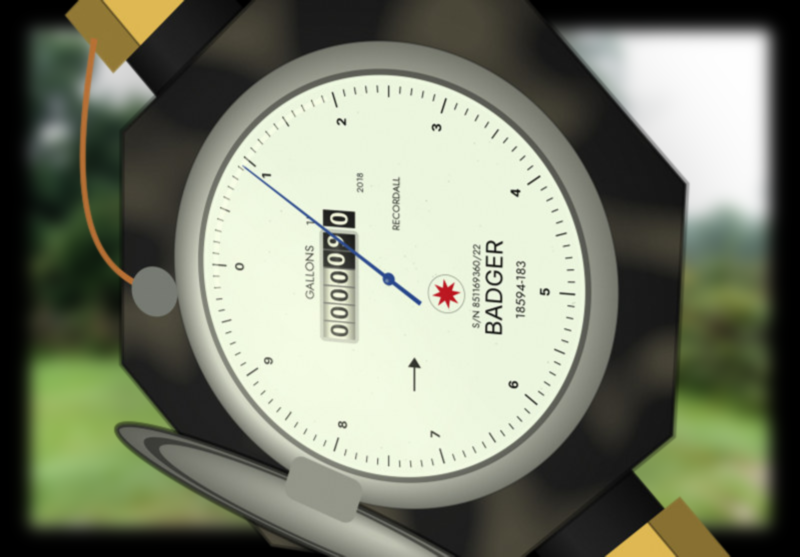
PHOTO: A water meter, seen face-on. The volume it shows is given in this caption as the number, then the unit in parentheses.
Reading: 90.9 (gal)
